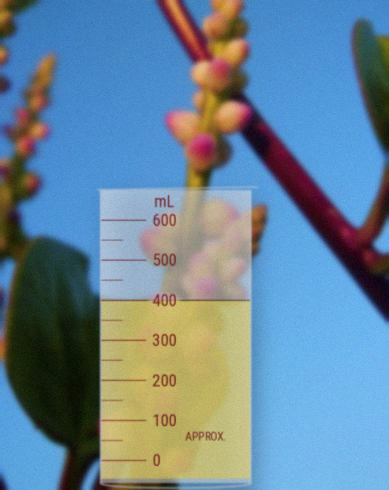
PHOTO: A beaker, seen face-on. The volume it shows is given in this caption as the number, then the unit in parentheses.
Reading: 400 (mL)
